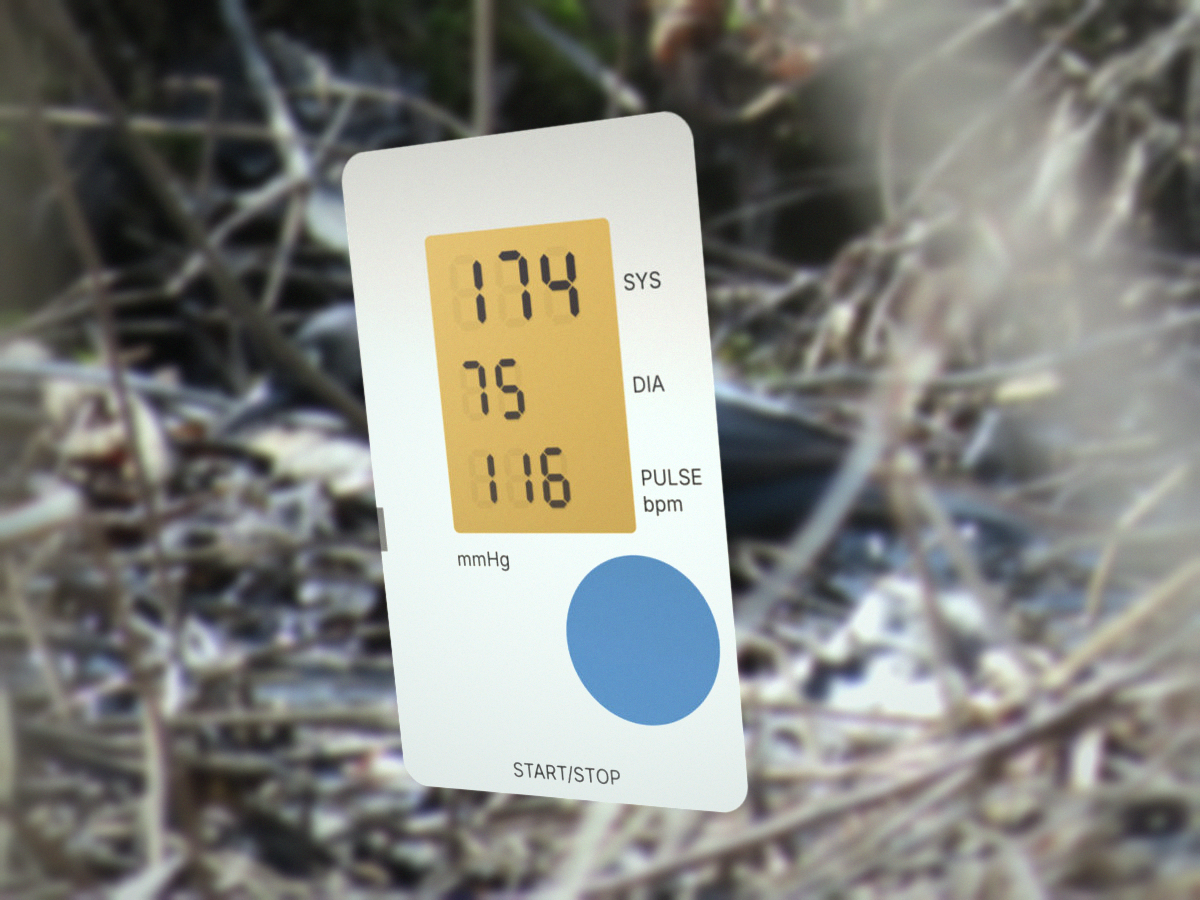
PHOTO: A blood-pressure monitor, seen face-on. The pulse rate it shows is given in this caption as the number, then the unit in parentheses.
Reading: 116 (bpm)
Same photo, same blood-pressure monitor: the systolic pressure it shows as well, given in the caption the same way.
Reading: 174 (mmHg)
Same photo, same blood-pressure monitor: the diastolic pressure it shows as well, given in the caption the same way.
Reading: 75 (mmHg)
